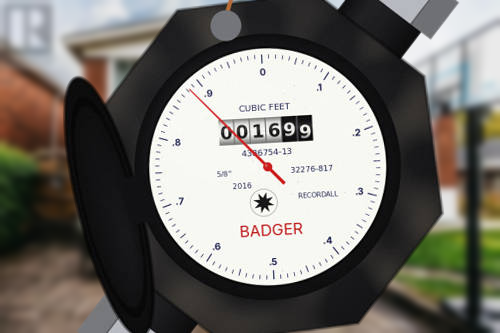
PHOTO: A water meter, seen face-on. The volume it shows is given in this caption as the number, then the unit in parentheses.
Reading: 1698.88 (ft³)
